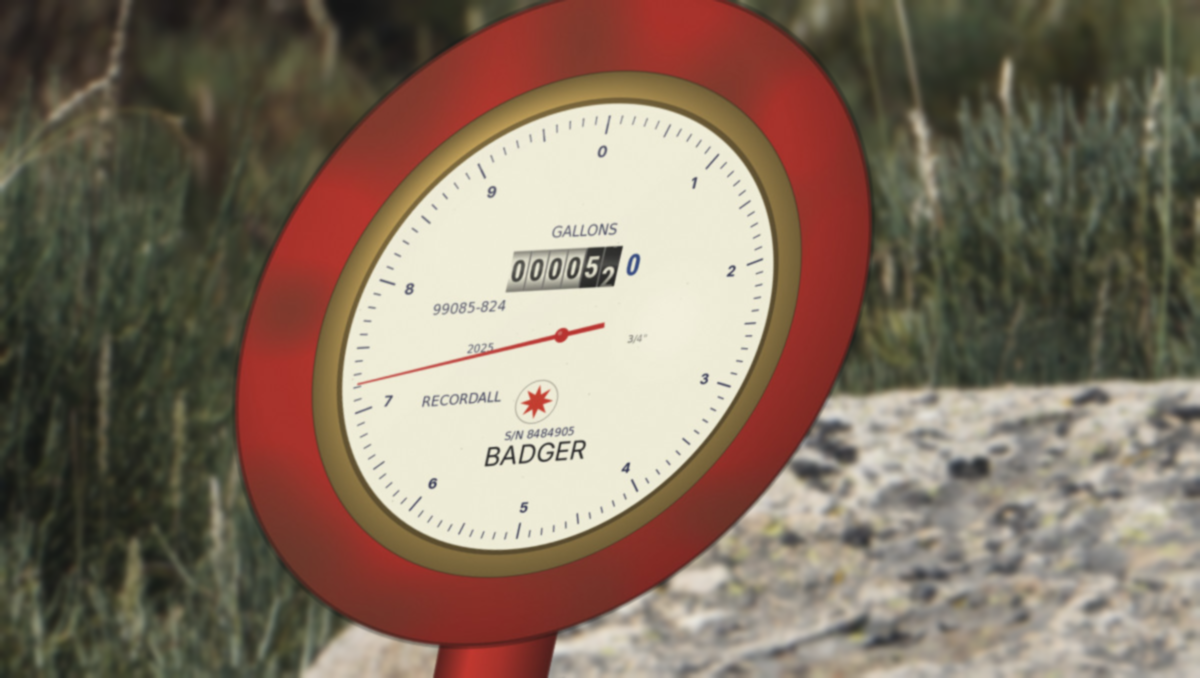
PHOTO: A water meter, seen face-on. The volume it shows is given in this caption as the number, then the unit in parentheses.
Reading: 517.2 (gal)
